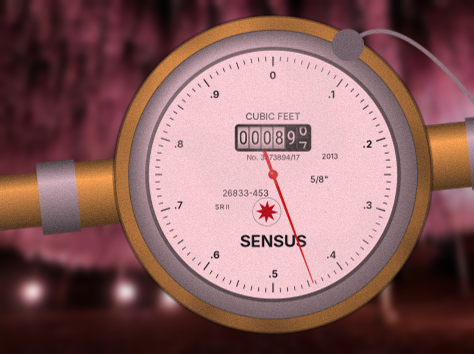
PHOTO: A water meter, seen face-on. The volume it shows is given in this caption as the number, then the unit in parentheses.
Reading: 896.44 (ft³)
